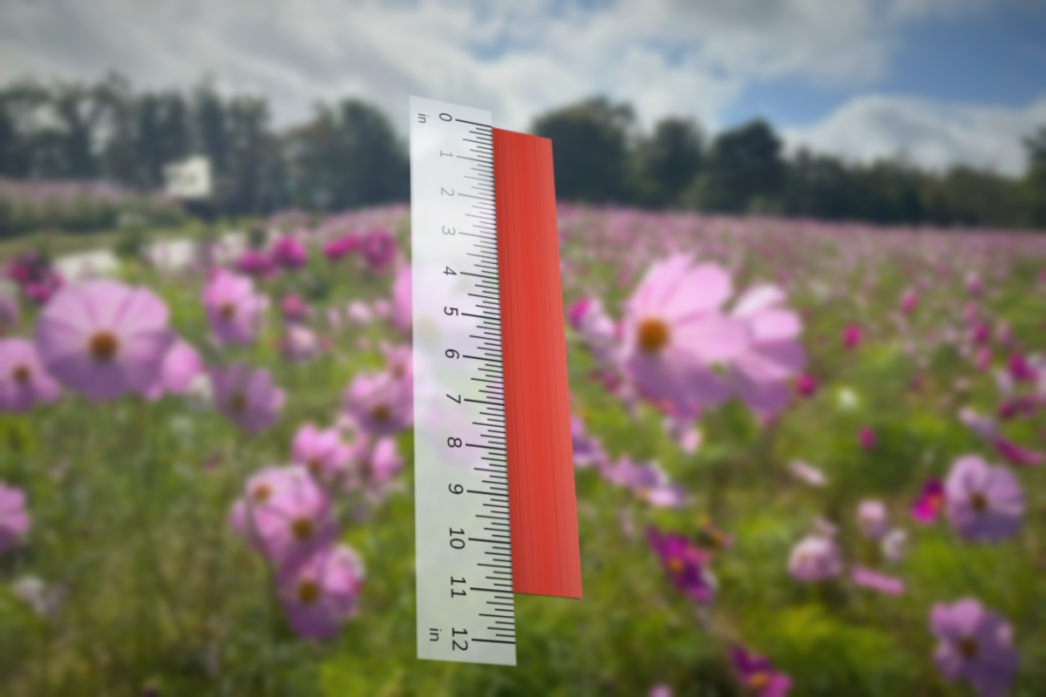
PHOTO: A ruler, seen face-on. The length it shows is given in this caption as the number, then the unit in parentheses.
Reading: 11 (in)
